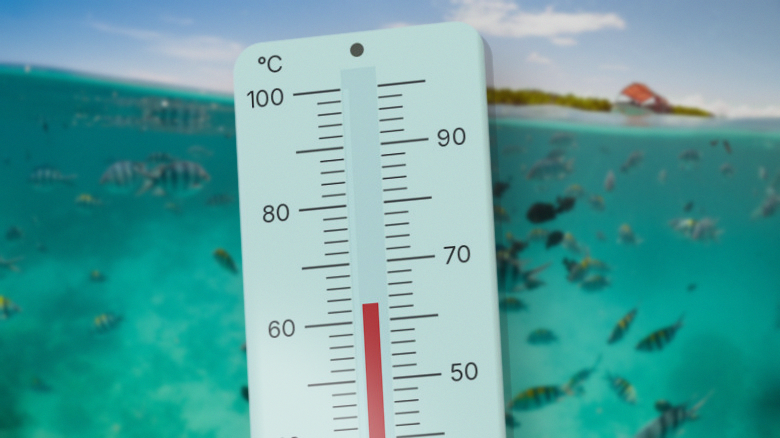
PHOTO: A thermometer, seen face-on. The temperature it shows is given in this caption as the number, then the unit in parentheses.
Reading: 63 (°C)
